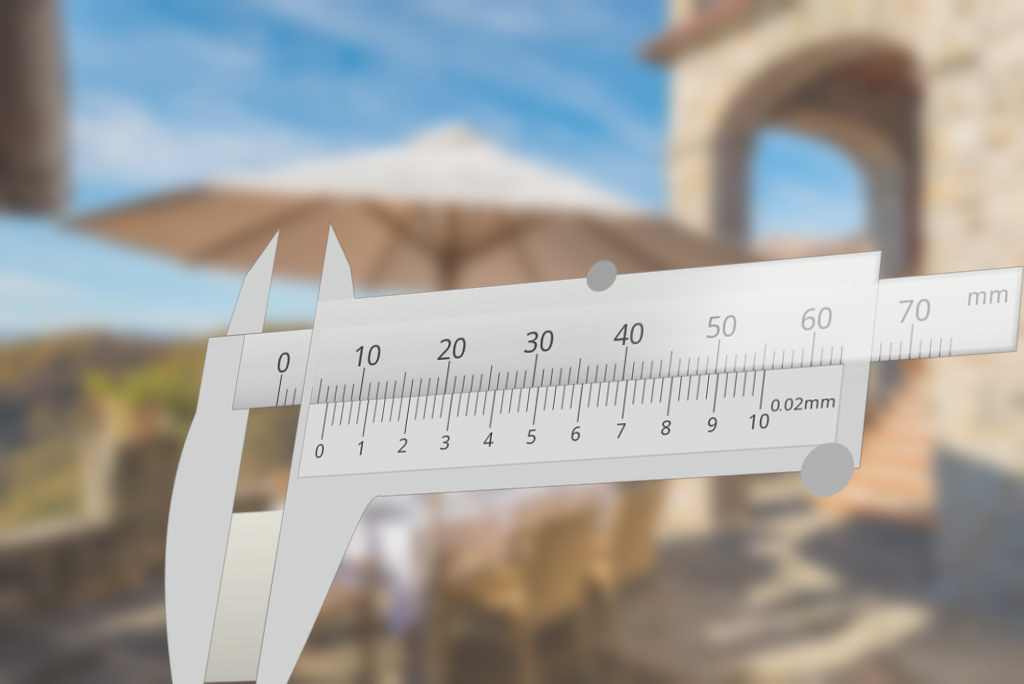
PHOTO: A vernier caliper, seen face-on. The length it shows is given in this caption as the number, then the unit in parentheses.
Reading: 6.2 (mm)
